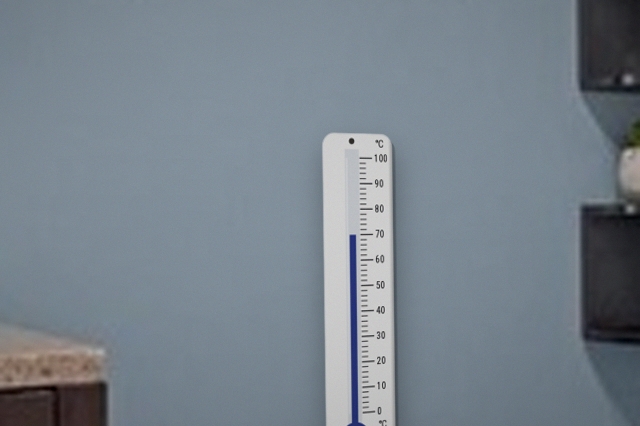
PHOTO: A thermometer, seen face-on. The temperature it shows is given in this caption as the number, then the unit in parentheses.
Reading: 70 (°C)
